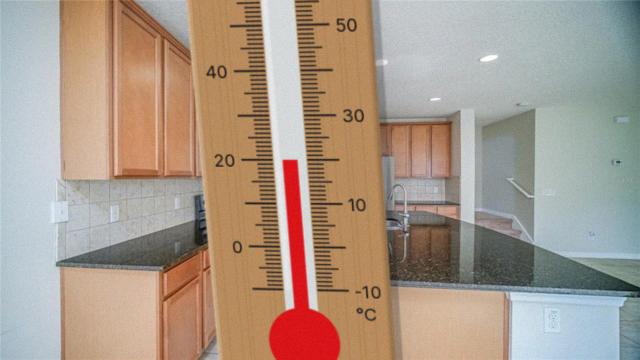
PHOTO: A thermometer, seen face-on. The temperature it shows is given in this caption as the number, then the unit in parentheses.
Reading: 20 (°C)
